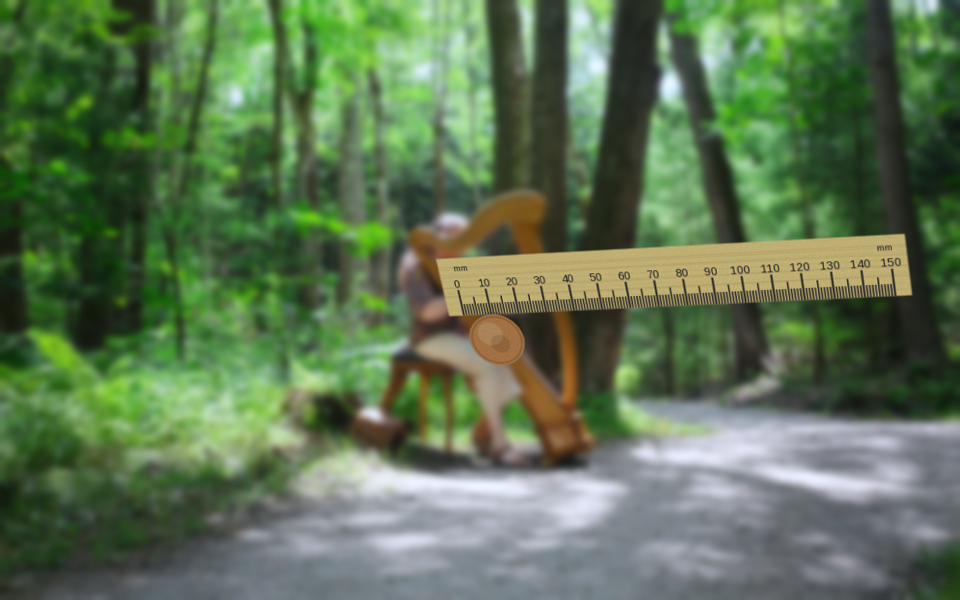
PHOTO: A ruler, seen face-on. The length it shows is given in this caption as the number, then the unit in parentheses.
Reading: 20 (mm)
